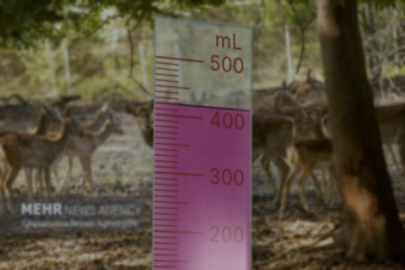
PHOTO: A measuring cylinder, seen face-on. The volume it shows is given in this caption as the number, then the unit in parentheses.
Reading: 420 (mL)
